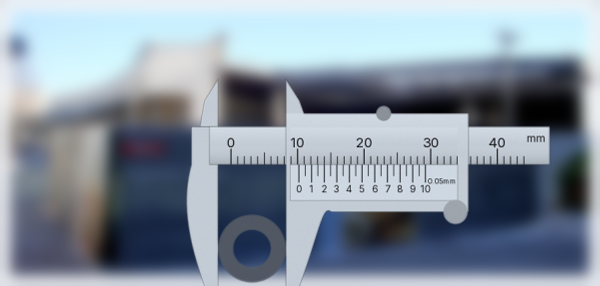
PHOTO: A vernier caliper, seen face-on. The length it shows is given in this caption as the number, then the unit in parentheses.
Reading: 10.2 (mm)
